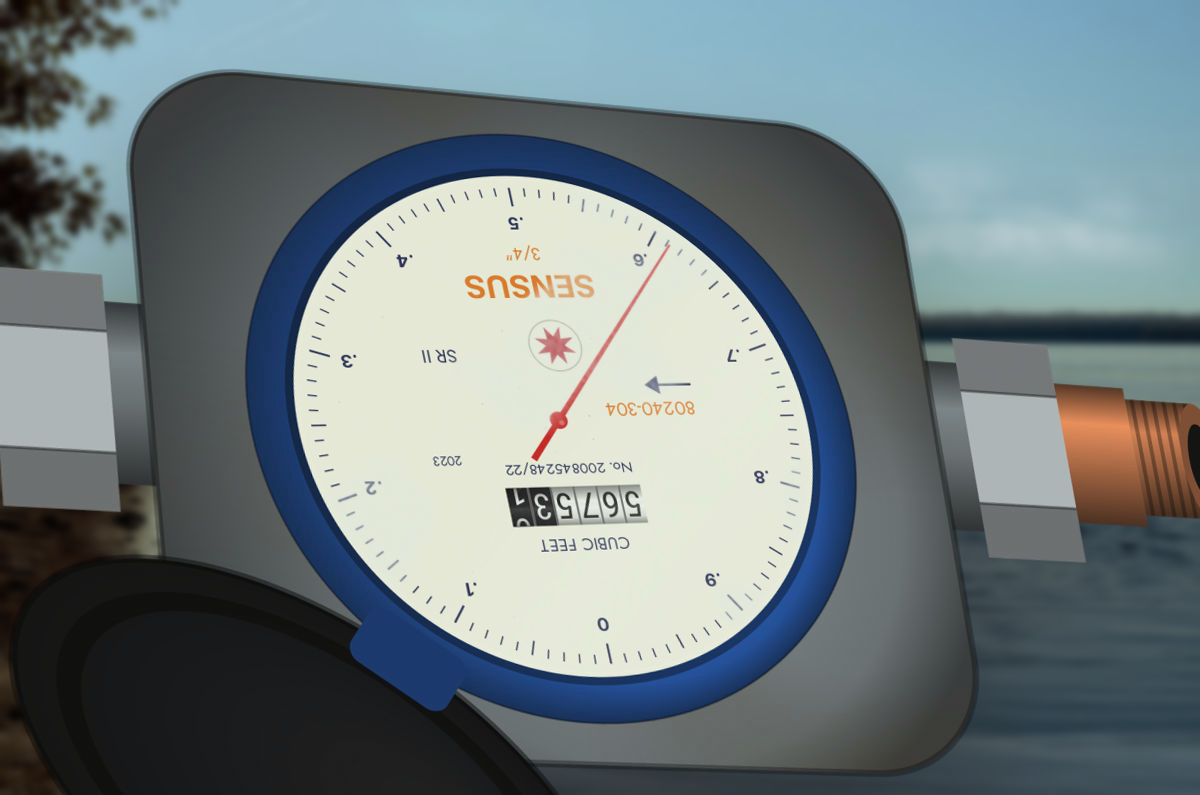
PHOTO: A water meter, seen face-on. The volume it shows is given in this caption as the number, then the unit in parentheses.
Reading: 567530.61 (ft³)
